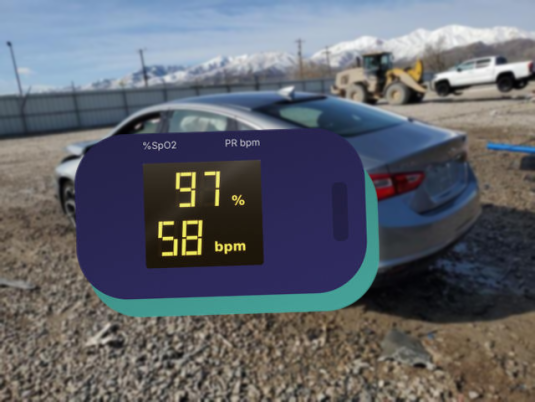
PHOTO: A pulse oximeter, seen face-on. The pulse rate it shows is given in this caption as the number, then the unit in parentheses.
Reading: 58 (bpm)
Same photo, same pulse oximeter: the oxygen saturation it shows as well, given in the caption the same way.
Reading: 97 (%)
